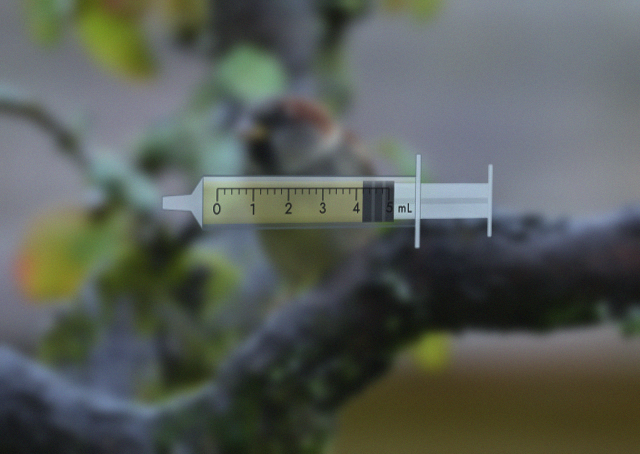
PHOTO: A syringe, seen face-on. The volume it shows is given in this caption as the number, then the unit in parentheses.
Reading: 4.2 (mL)
